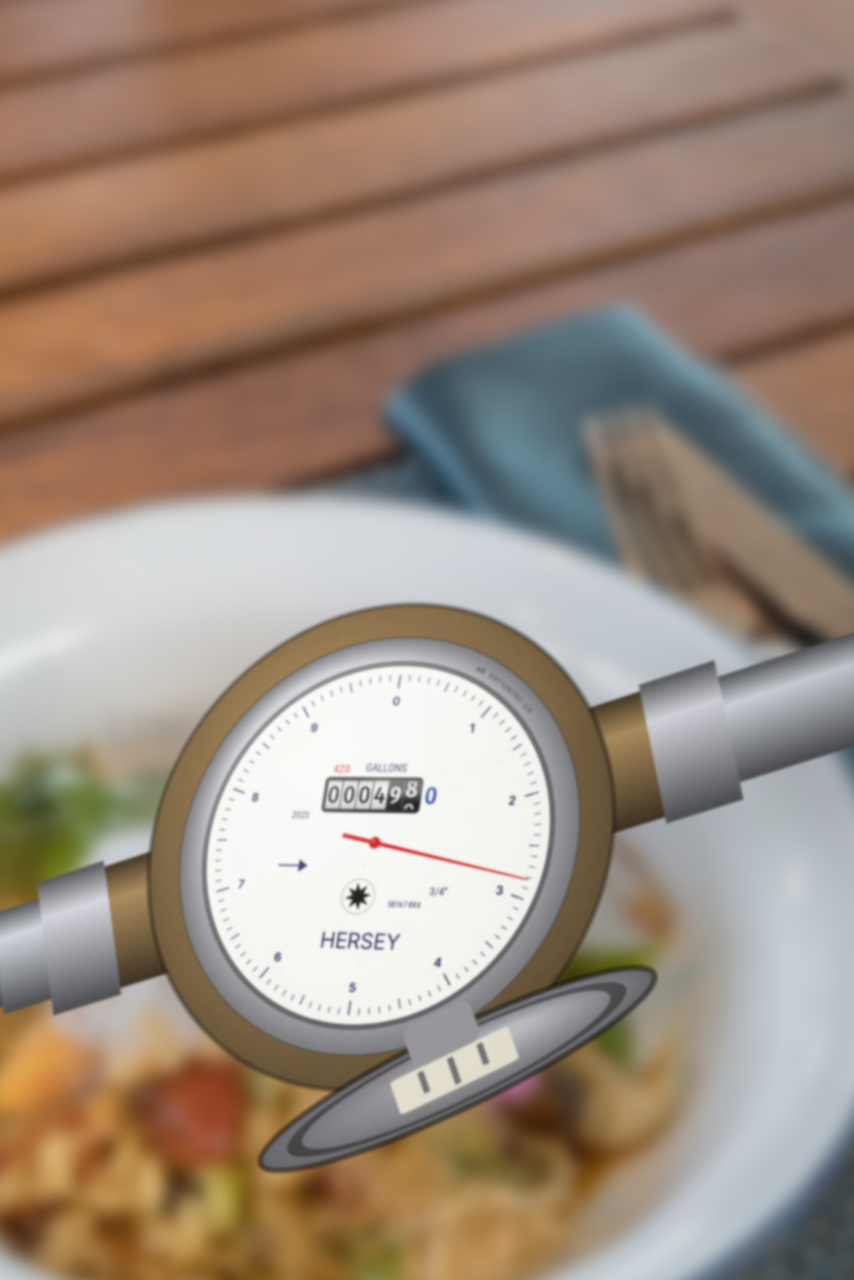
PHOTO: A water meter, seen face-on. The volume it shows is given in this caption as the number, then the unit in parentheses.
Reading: 4982.8 (gal)
